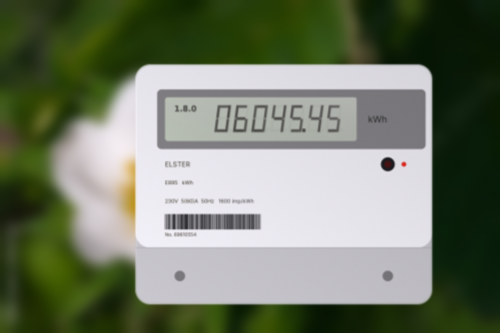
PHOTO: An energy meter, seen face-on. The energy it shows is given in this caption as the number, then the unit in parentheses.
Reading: 6045.45 (kWh)
